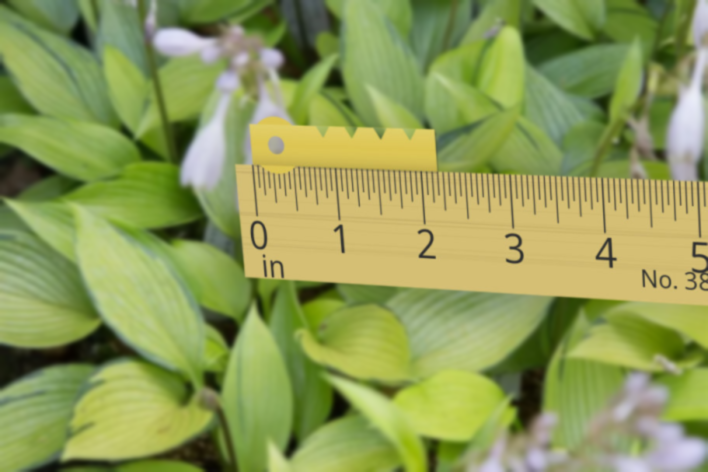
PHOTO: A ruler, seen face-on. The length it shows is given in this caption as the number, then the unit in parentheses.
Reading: 2.1875 (in)
